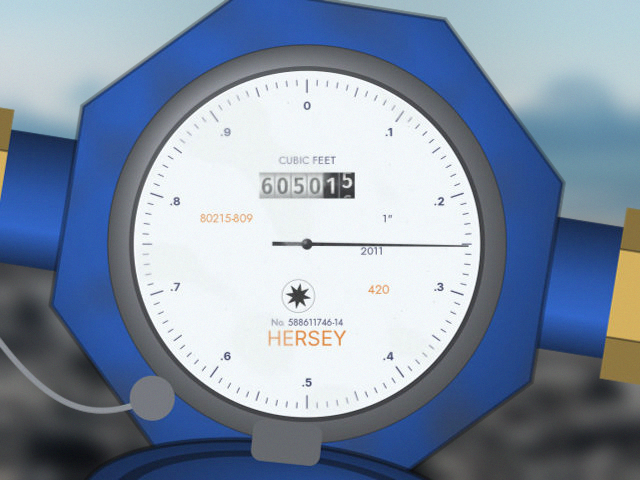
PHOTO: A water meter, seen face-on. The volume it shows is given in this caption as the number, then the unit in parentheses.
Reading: 605015.25 (ft³)
